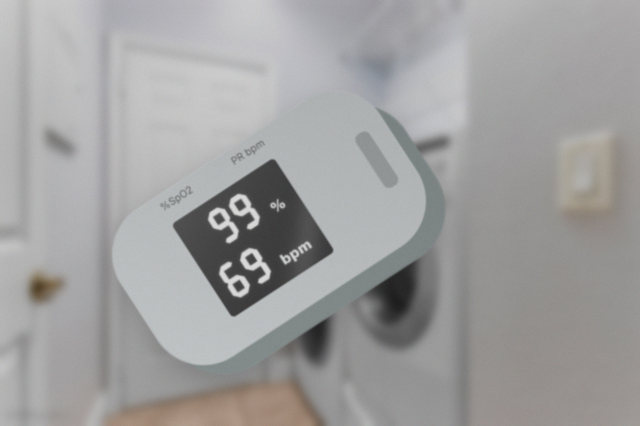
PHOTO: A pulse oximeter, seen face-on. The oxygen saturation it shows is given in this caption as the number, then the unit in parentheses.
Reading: 99 (%)
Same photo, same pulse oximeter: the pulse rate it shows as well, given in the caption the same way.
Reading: 69 (bpm)
